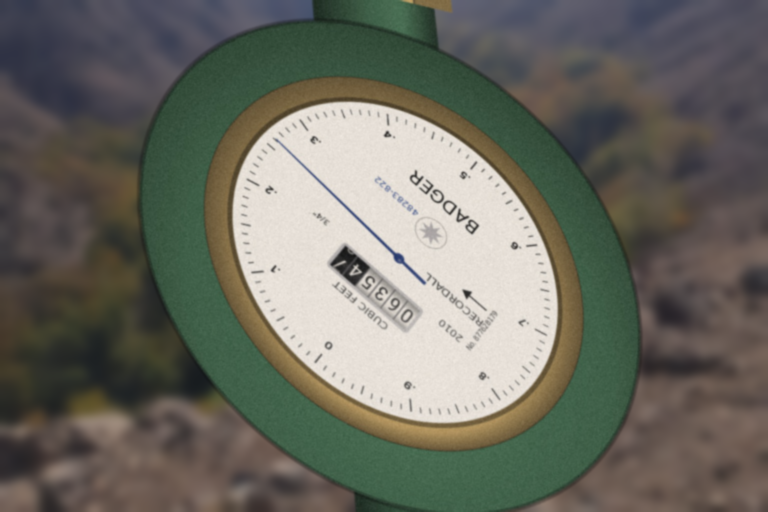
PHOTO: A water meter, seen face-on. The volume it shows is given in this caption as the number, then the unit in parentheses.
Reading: 63547.26 (ft³)
